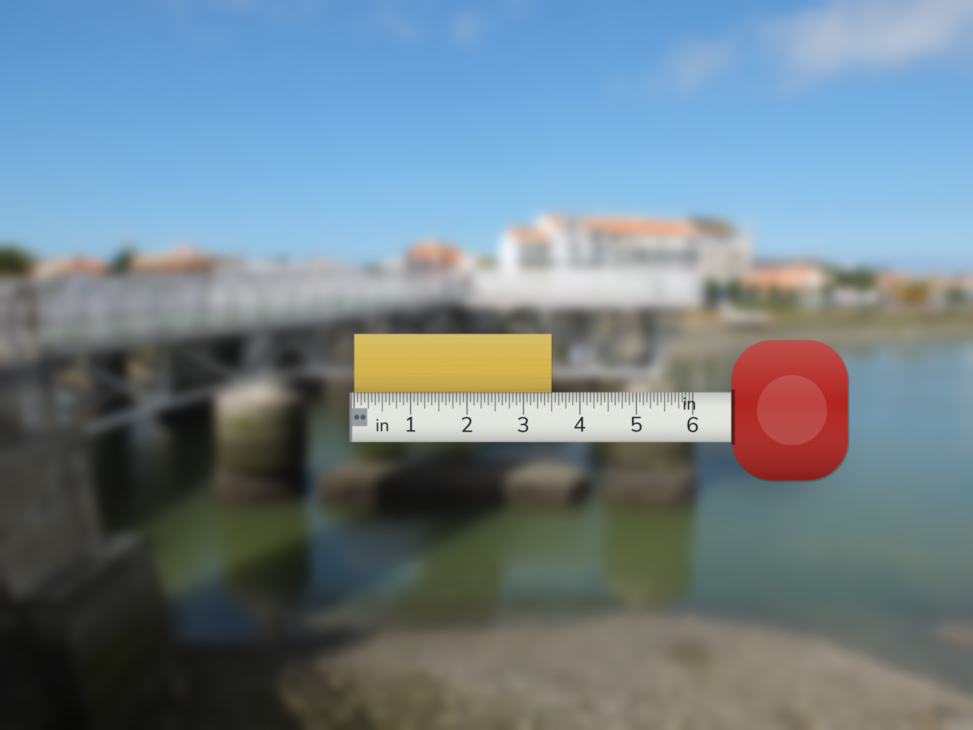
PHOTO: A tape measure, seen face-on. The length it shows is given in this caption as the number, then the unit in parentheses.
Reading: 3.5 (in)
